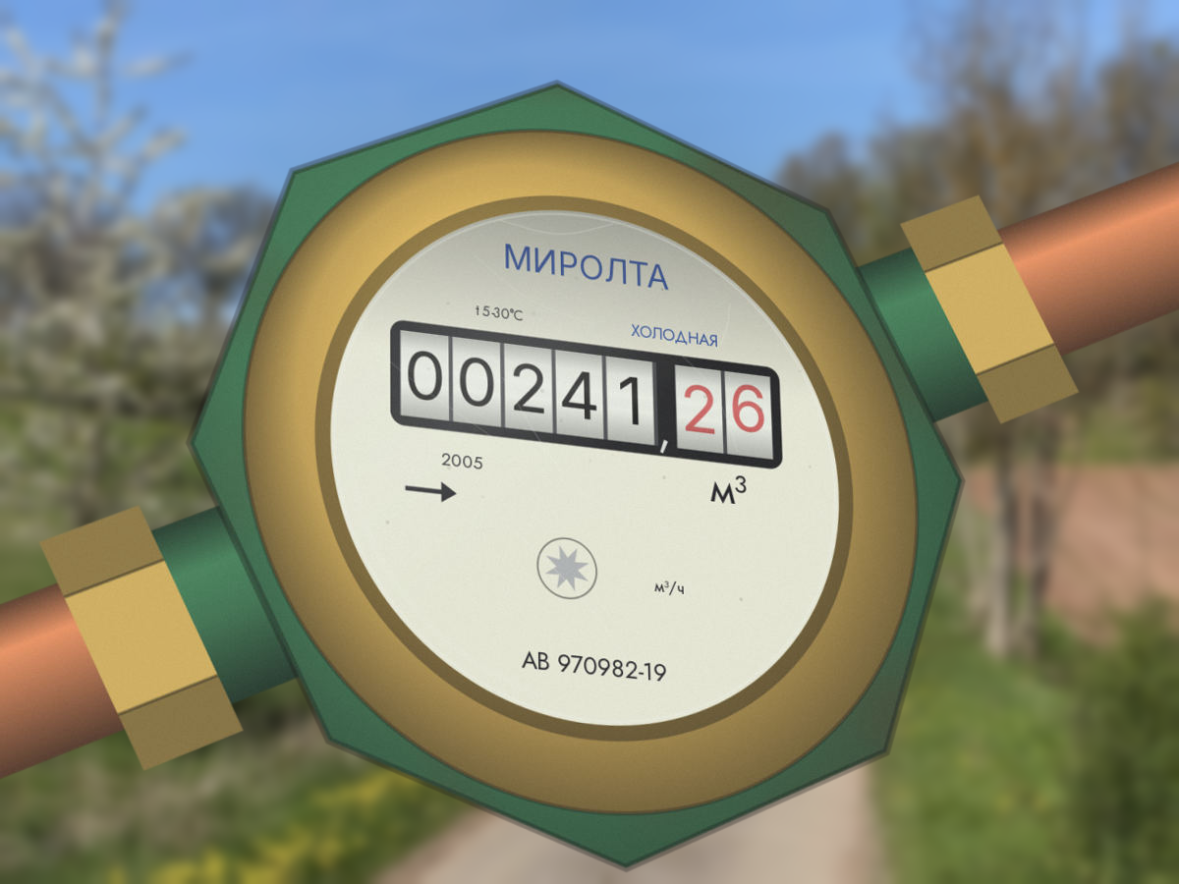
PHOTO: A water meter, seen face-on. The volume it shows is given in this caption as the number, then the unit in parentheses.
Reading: 241.26 (m³)
